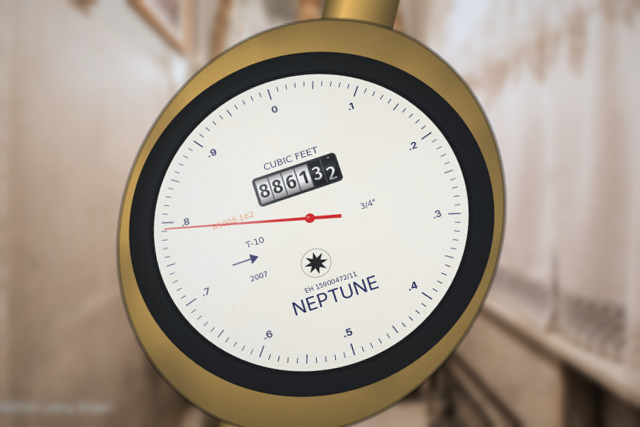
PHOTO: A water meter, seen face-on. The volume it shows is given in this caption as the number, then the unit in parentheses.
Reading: 886131.79 (ft³)
